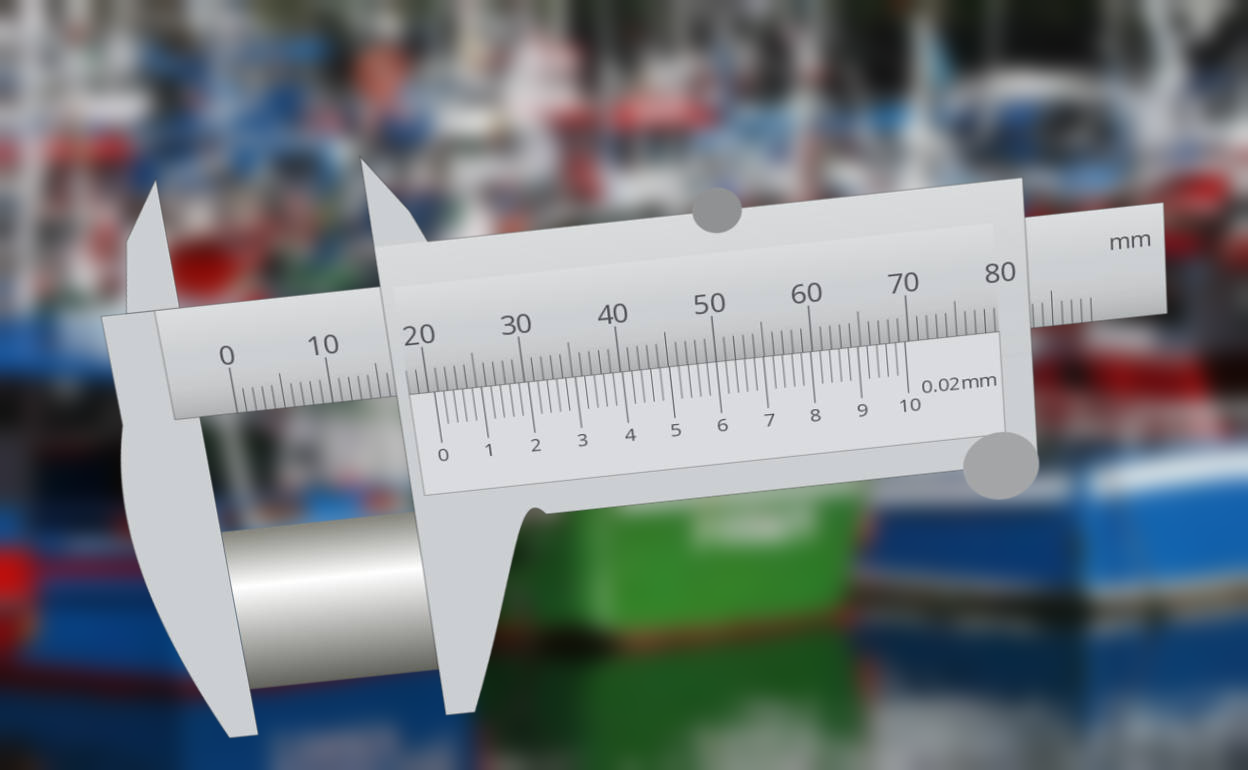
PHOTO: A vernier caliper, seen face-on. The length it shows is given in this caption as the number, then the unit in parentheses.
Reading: 20.6 (mm)
